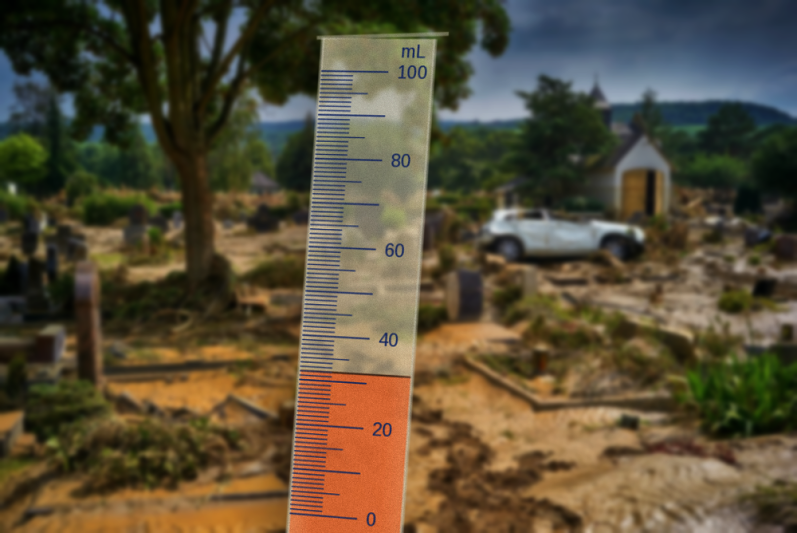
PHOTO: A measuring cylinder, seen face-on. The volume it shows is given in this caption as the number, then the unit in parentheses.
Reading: 32 (mL)
